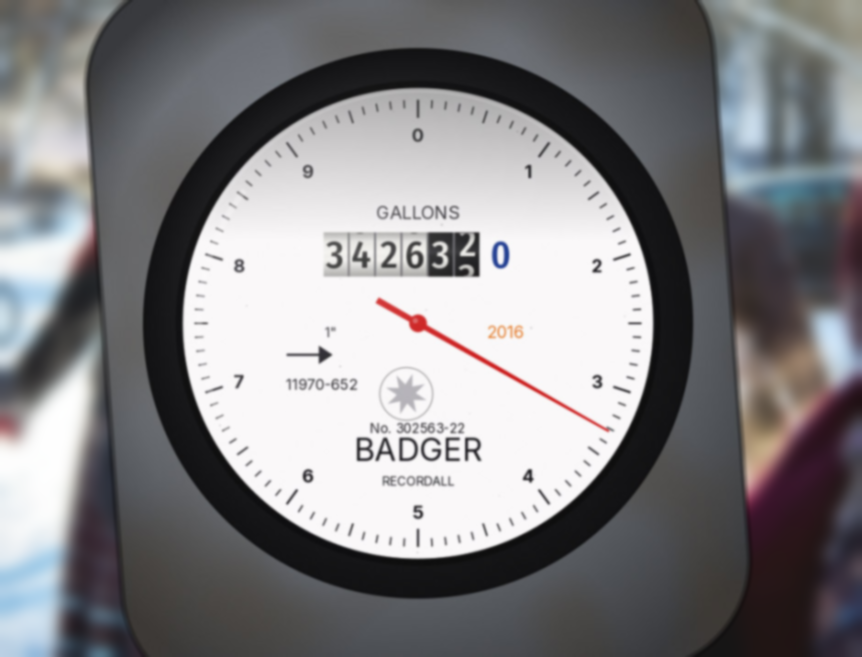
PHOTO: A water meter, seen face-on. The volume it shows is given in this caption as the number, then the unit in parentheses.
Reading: 3426323.3 (gal)
